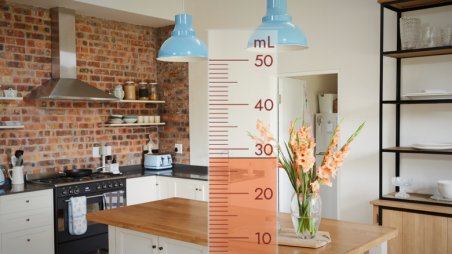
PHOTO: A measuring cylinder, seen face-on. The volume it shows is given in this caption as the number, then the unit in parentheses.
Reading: 28 (mL)
